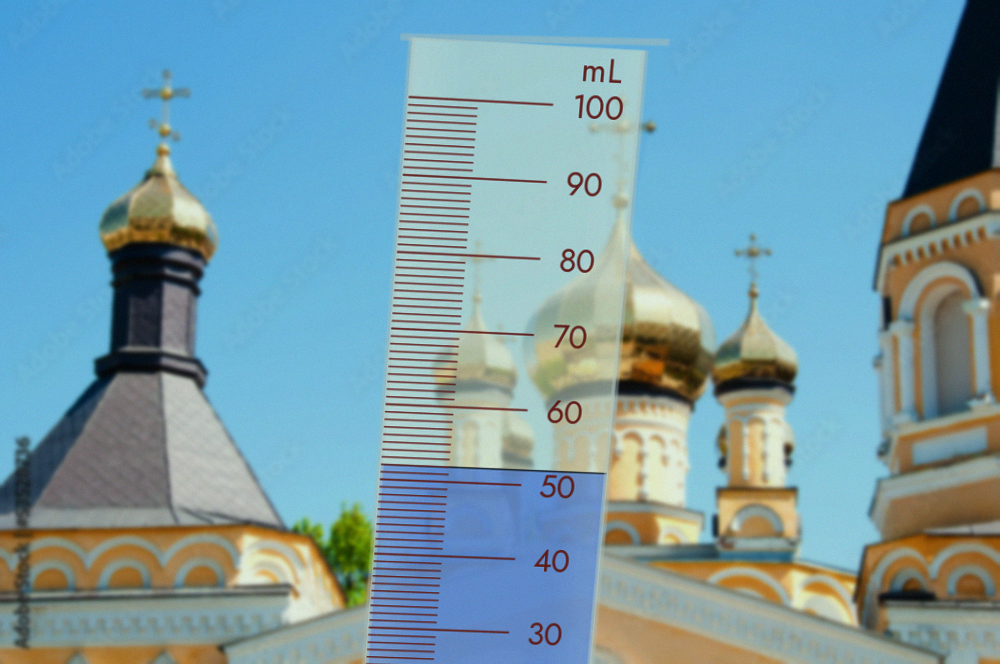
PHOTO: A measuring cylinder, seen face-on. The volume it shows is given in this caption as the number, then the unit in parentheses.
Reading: 52 (mL)
